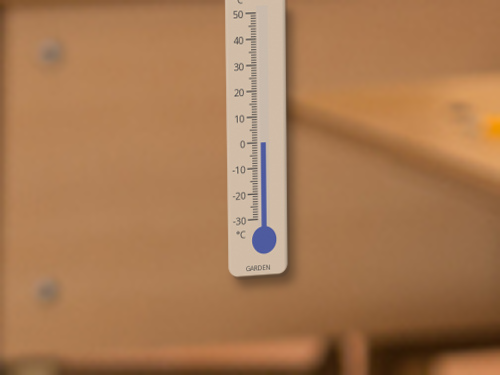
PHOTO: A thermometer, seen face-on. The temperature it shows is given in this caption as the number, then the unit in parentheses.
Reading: 0 (°C)
